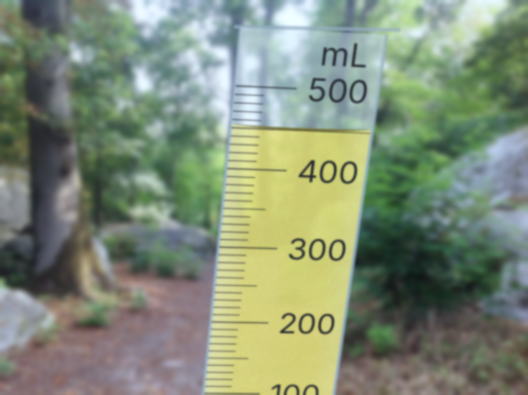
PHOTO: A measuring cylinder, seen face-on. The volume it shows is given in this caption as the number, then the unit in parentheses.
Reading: 450 (mL)
